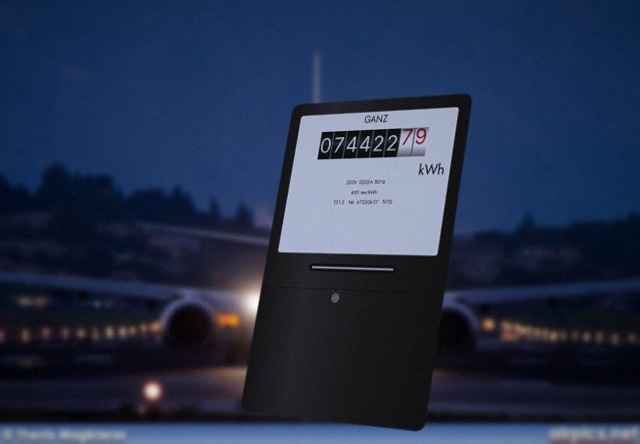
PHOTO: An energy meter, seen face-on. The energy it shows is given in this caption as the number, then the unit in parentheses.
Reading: 74422.79 (kWh)
